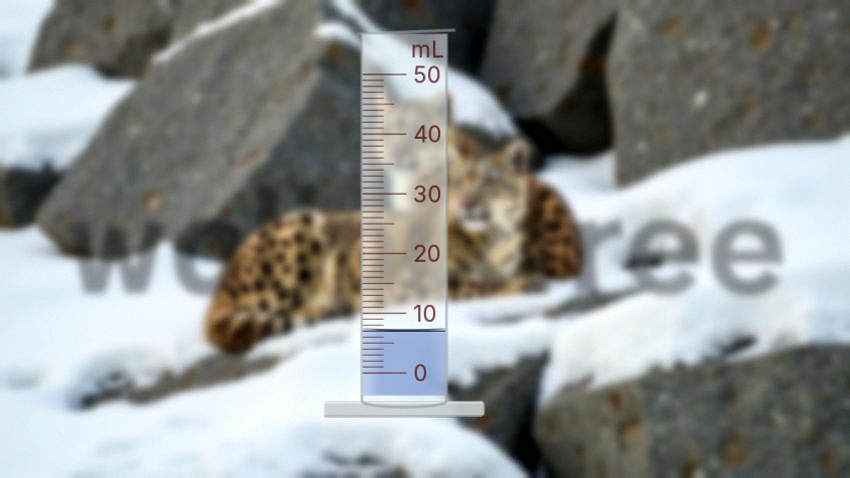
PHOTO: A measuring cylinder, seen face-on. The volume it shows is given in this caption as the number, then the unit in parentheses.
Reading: 7 (mL)
